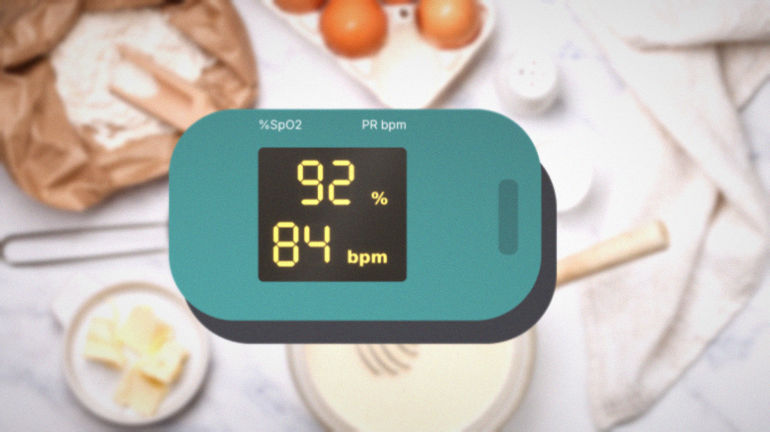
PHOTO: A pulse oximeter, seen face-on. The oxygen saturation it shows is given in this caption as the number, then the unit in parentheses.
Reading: 92 (%)
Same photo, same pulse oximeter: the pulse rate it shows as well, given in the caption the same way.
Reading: 84 (bpm)
